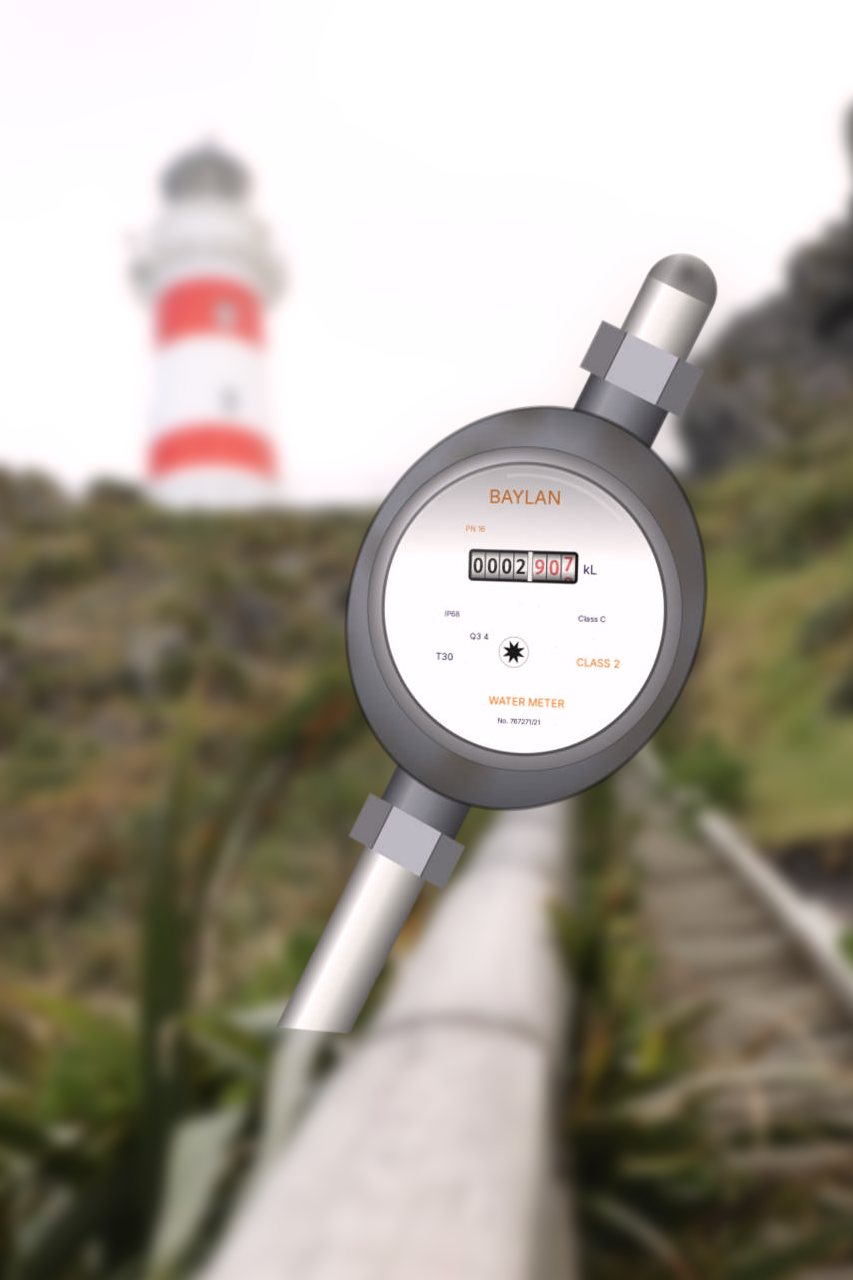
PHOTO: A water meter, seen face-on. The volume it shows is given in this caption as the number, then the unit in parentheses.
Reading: 2.907 (kL)
